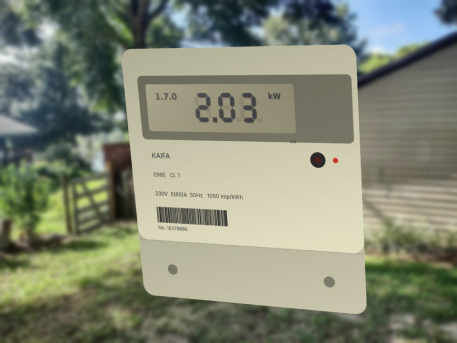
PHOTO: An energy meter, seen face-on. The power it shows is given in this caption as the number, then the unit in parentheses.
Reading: 2.03 (kW)
